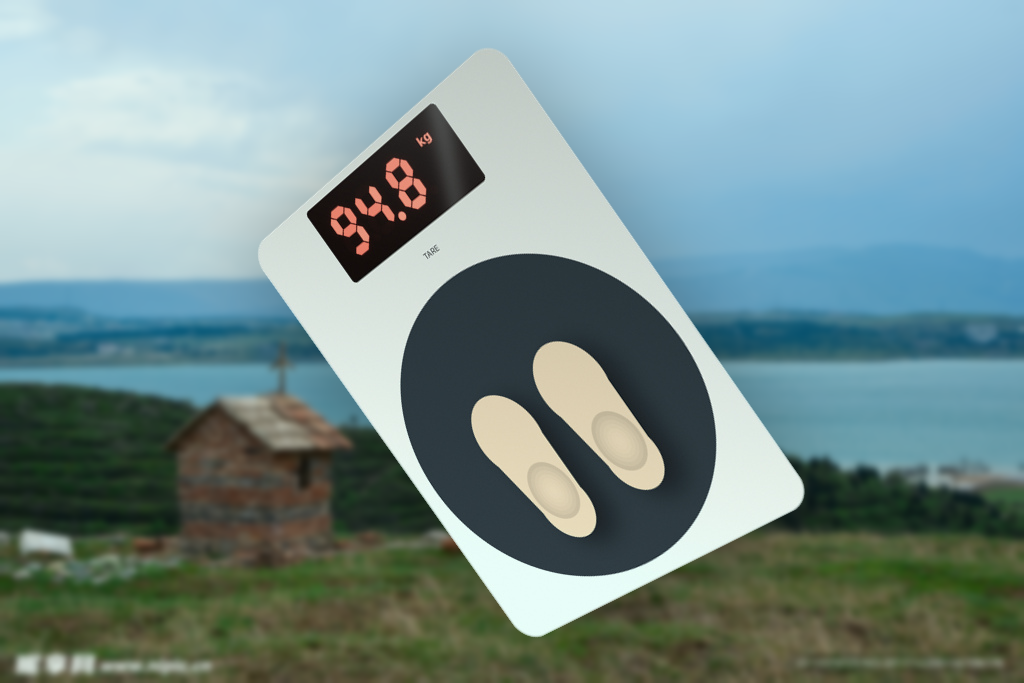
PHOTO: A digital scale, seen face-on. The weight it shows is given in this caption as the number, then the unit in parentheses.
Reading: 94.8 (kg)
